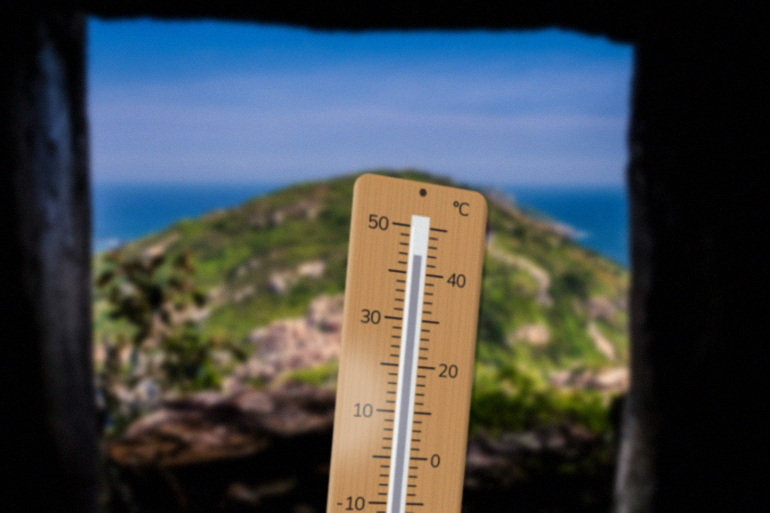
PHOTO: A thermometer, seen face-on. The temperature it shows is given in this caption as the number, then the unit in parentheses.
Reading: 44 (°C)
